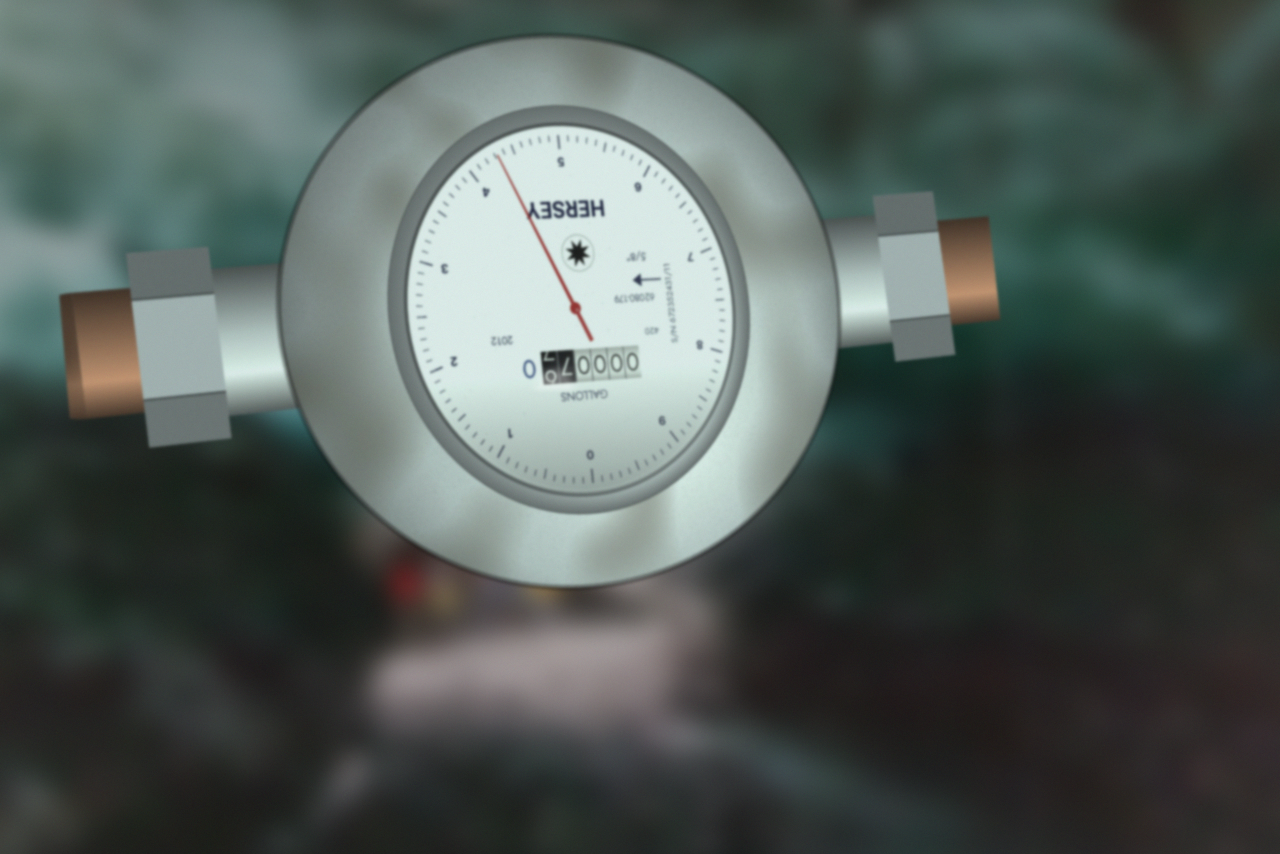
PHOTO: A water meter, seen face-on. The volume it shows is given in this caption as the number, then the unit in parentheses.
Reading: 764.3 (gal)
